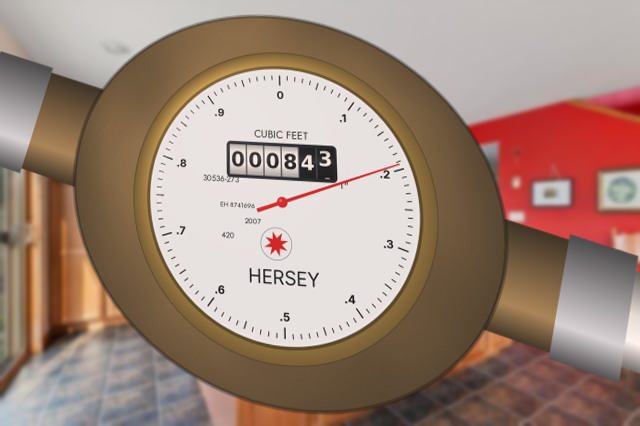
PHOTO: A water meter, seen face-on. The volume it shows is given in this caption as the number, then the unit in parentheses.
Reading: 843.19 (ft³)
